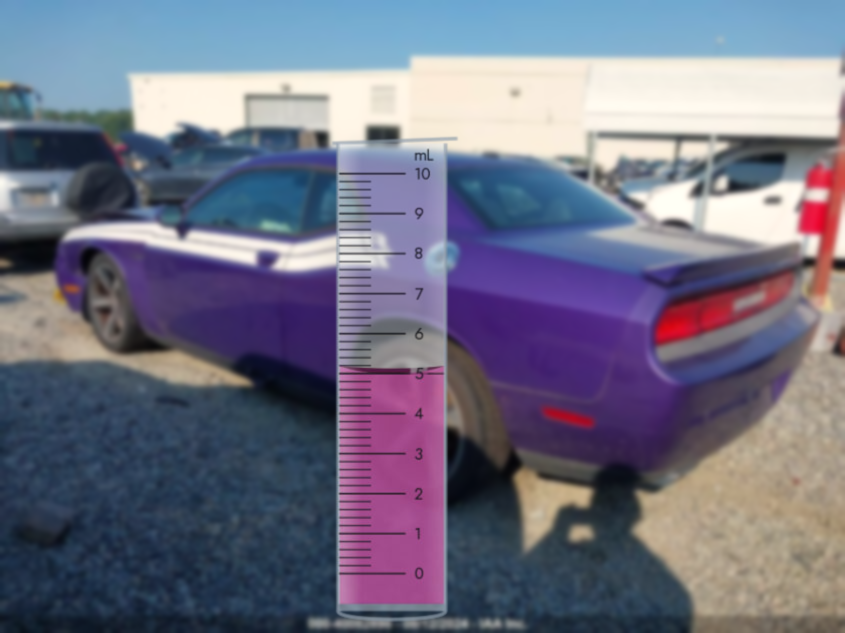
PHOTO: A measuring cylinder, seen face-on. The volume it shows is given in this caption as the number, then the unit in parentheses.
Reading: 5 (mL)
